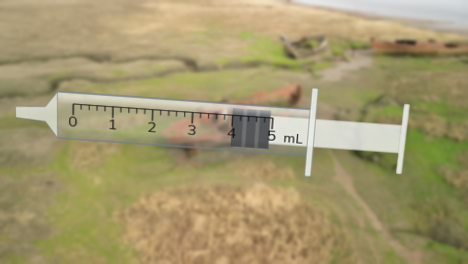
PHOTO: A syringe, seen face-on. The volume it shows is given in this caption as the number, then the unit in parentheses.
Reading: 4 (mL)
